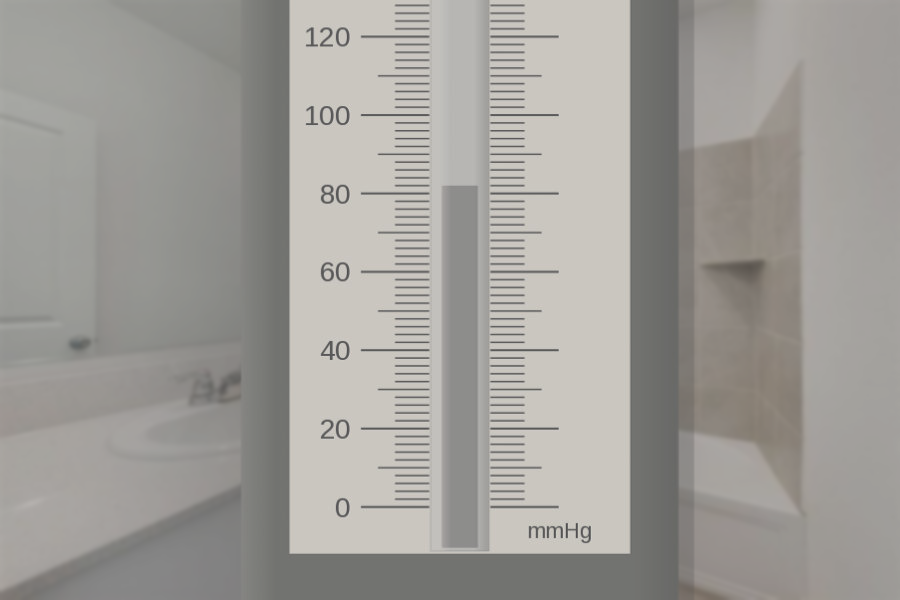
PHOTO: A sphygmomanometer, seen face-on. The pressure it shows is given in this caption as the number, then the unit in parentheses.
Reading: 82 (mmHg)
